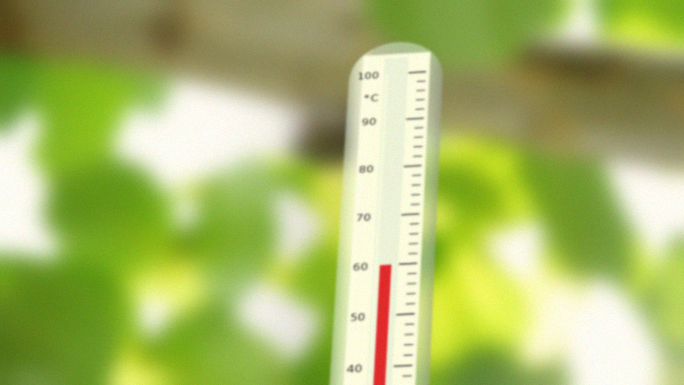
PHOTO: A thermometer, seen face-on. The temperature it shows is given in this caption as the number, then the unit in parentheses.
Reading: 60 (°C)
